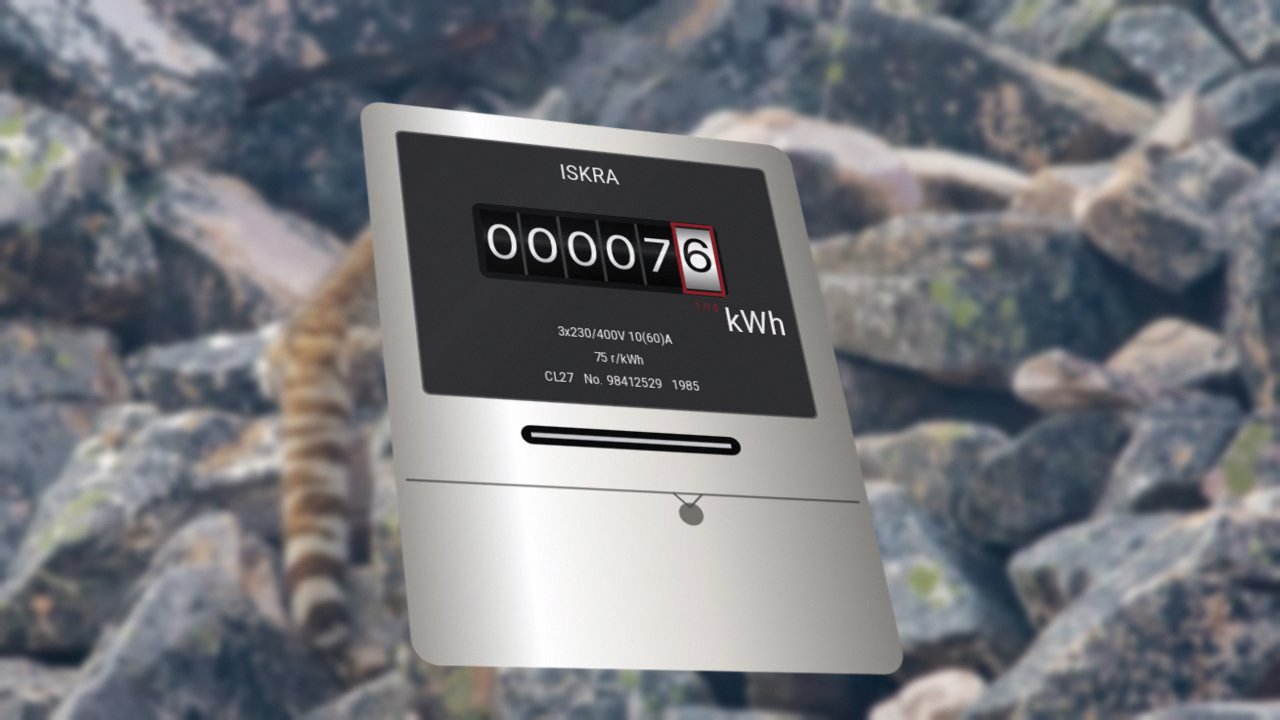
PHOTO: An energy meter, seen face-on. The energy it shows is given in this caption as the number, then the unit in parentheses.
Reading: 7.6 (kWh)
